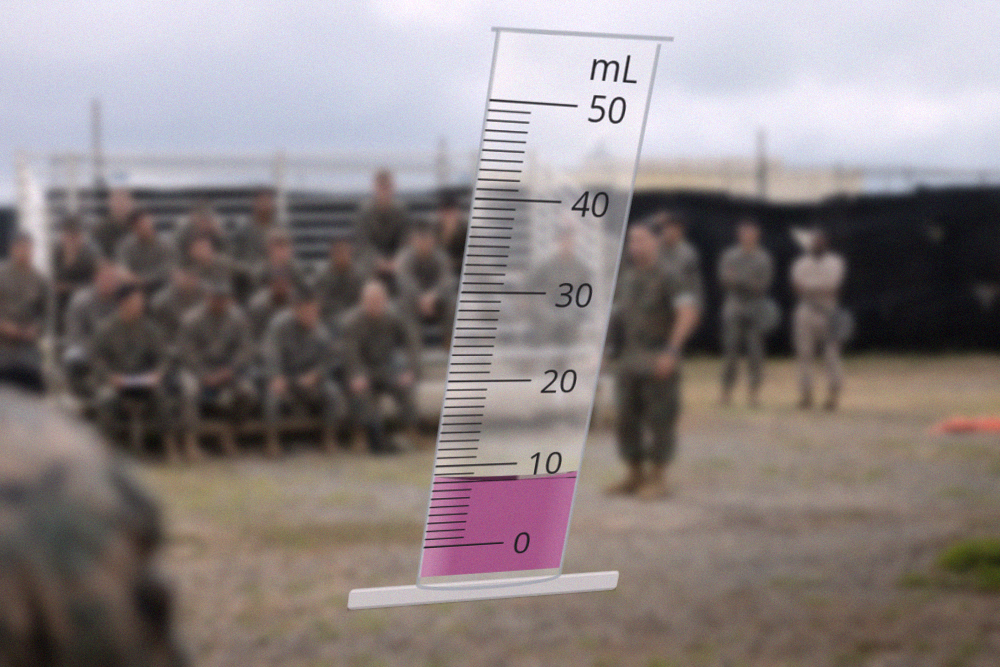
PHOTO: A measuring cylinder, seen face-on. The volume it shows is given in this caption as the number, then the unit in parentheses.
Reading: 8 (mL)
